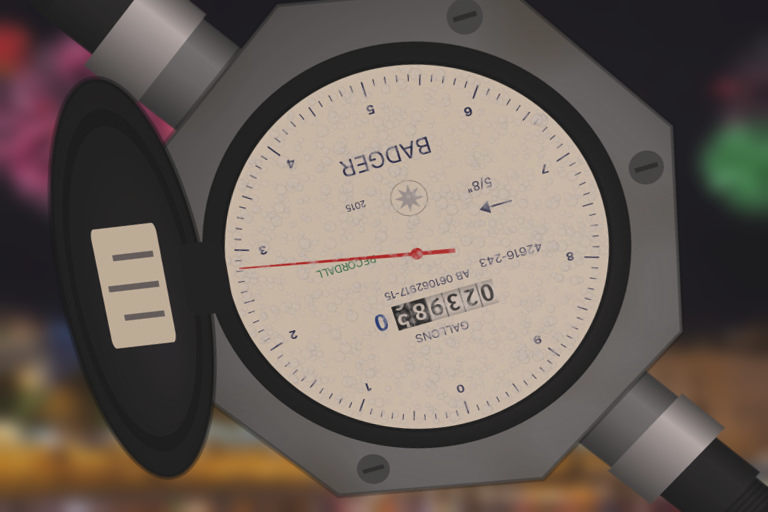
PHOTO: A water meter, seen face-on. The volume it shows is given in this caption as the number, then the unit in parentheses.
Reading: 239852.8 (gal)
